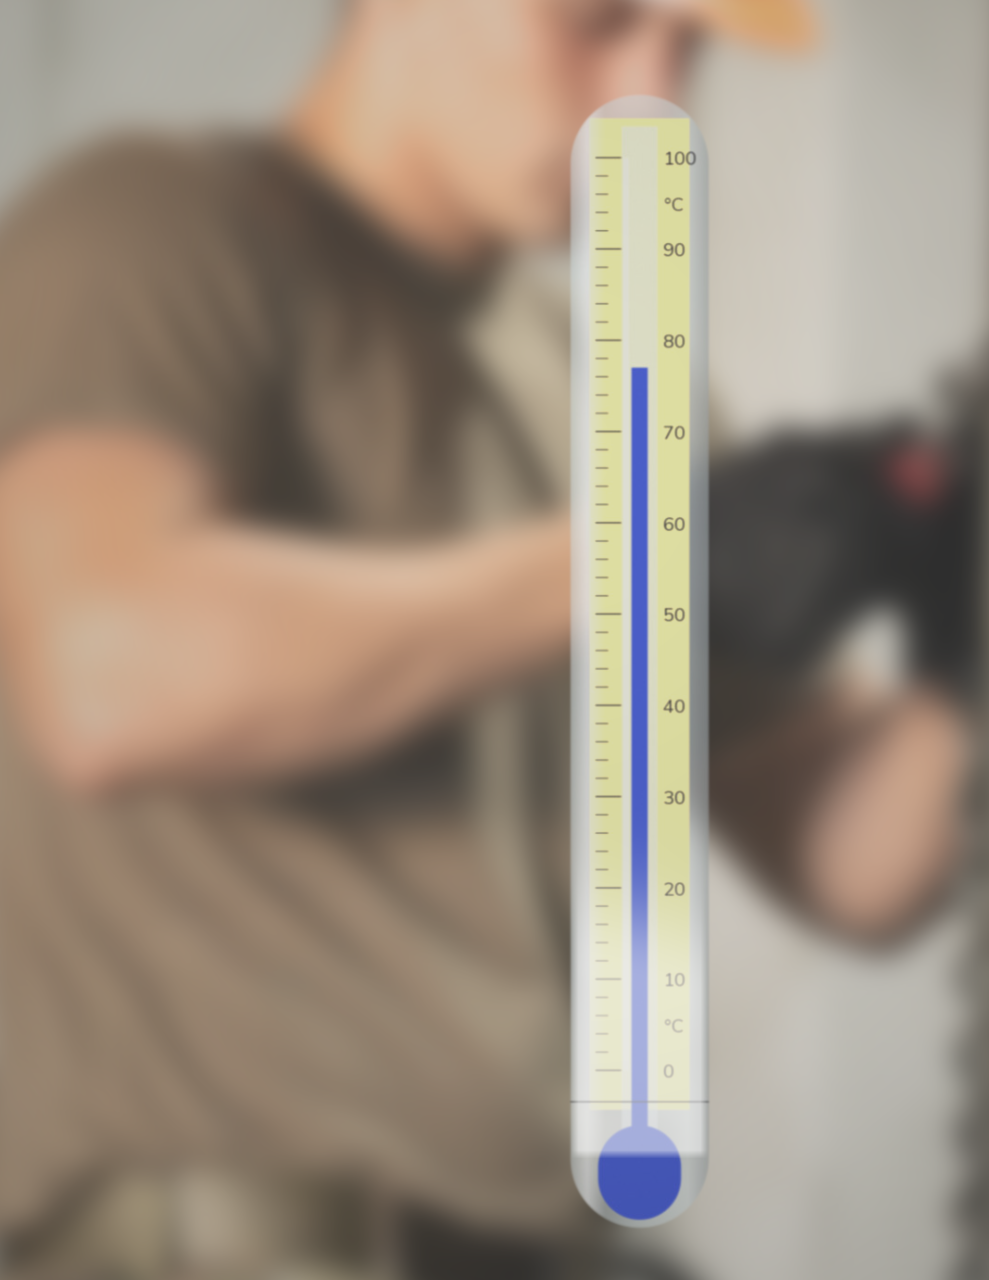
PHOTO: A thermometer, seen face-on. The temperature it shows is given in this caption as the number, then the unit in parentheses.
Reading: 77 (°C)
